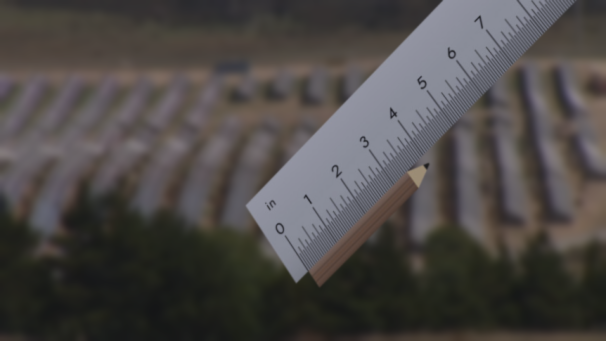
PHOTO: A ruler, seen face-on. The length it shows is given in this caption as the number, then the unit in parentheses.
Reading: 4 (in)
